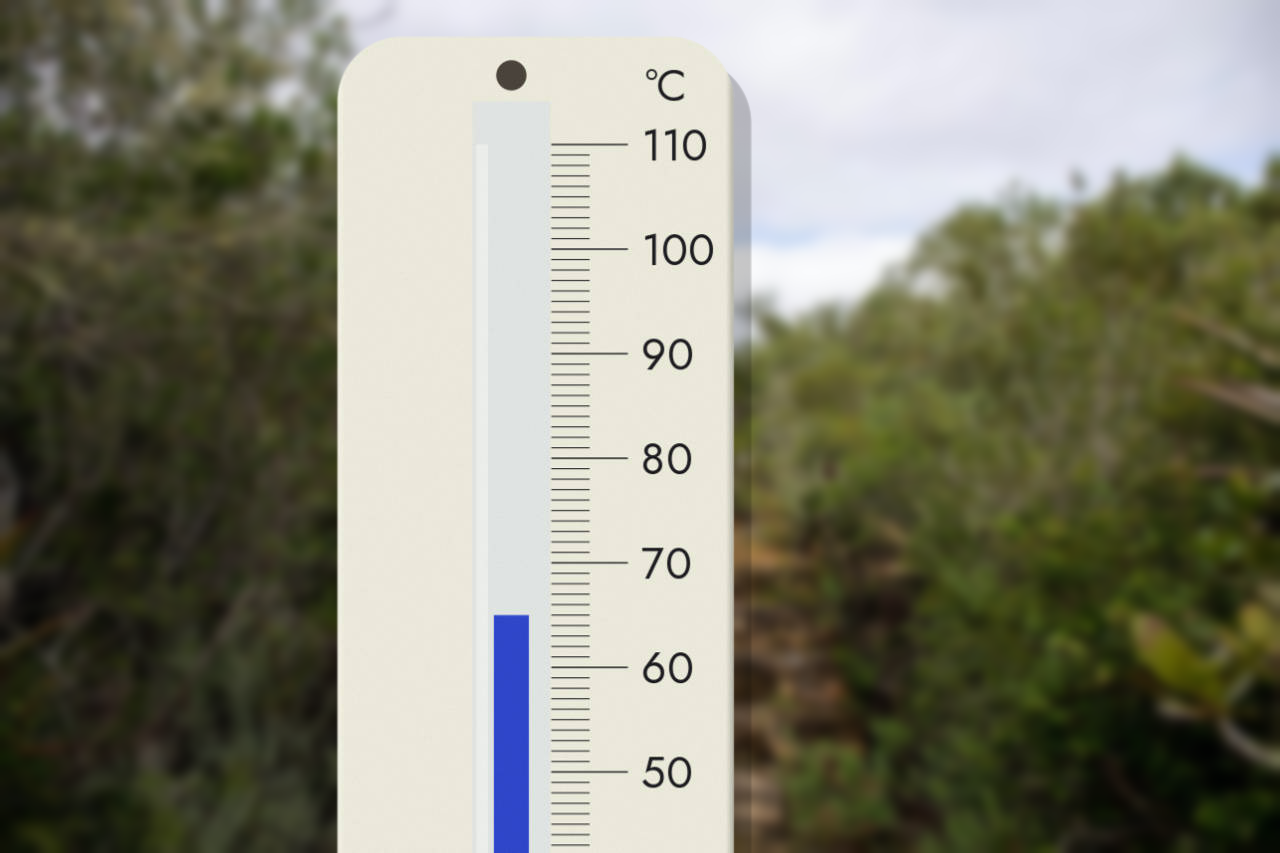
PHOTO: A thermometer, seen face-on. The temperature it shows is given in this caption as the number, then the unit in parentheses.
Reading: 65 (°C)
